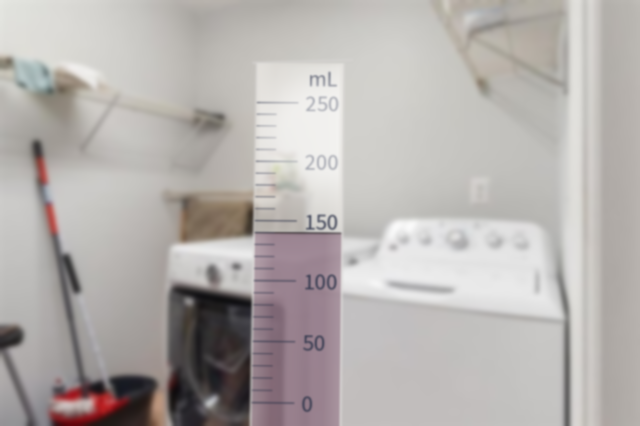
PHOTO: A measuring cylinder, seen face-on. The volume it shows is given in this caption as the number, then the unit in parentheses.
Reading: 140 (mL)
